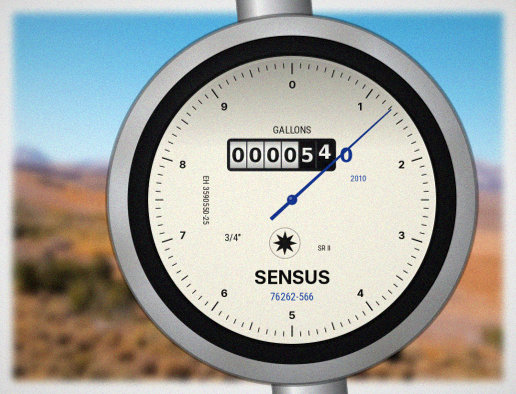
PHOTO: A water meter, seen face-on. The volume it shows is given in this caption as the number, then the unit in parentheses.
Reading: 541.3 (gal)
